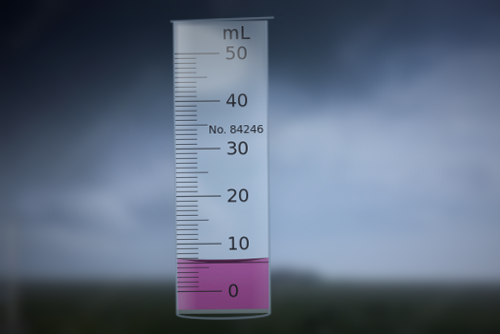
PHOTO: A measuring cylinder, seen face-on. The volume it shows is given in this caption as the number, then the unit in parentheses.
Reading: 6 (mL)
